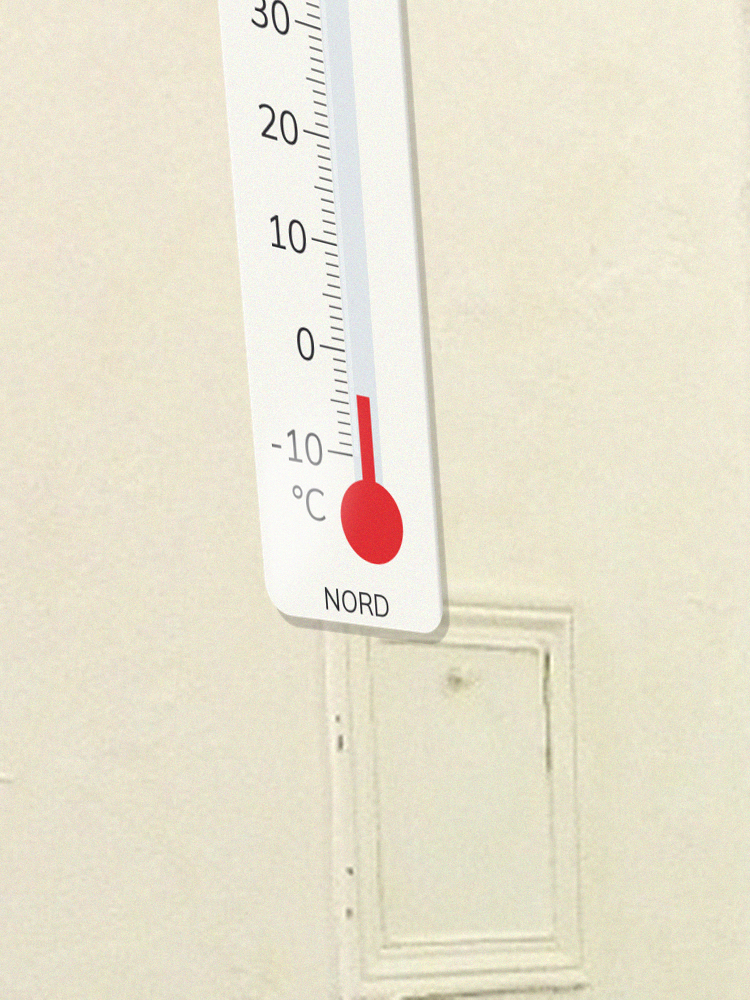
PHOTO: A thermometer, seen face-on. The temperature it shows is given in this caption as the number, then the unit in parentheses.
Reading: -4 (°C)
